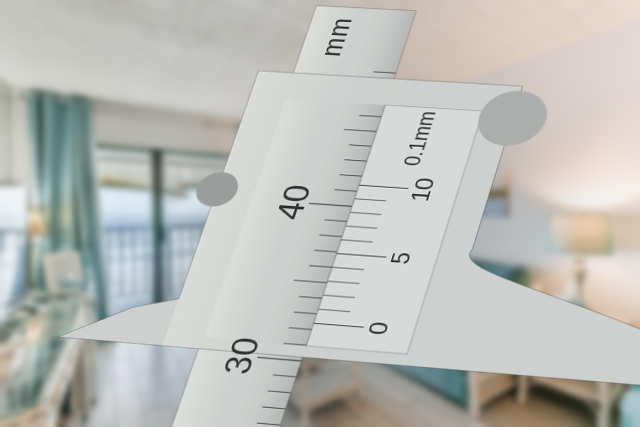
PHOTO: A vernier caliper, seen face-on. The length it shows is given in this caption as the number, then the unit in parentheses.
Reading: 32.4 (mm)
